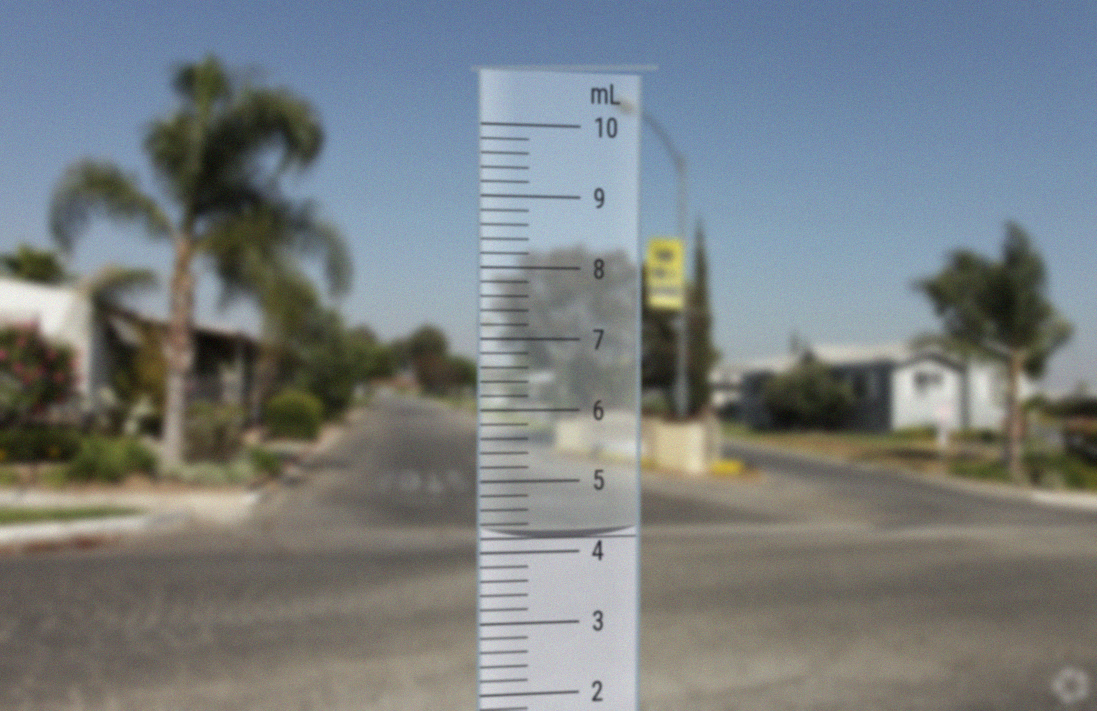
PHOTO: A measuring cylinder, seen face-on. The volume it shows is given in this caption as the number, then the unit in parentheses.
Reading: 4.2 (mL)
